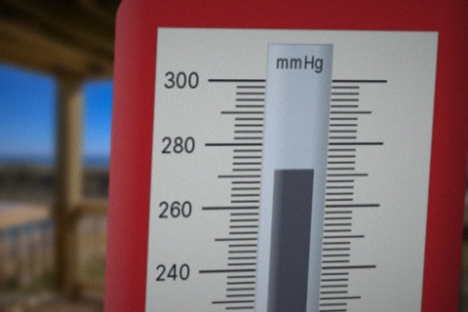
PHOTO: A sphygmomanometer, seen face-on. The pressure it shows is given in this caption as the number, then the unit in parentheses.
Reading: 272 (mmHg)
